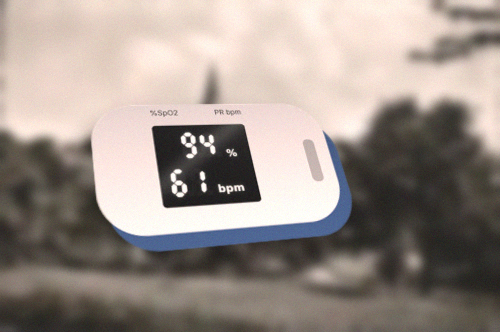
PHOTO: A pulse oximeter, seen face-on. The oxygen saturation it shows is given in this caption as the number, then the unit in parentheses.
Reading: 94 (%)
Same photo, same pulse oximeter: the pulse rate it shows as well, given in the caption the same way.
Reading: 61 (bpm)
